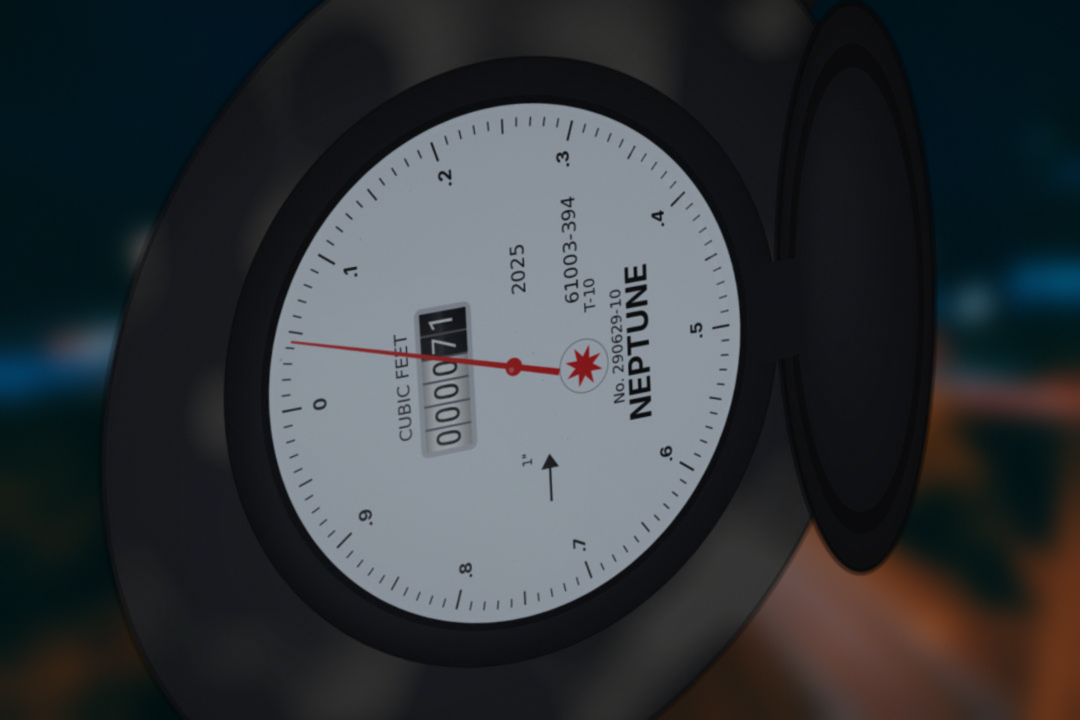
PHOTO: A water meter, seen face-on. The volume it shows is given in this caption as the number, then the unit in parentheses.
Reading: 71.04 (ft³)
